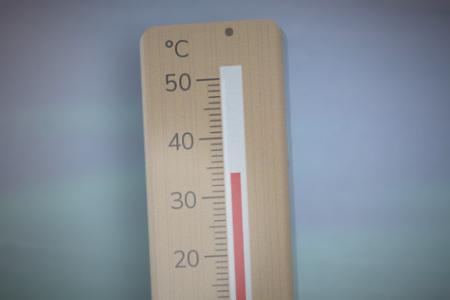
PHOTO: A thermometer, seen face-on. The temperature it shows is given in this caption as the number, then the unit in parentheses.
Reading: 34 (°C)
